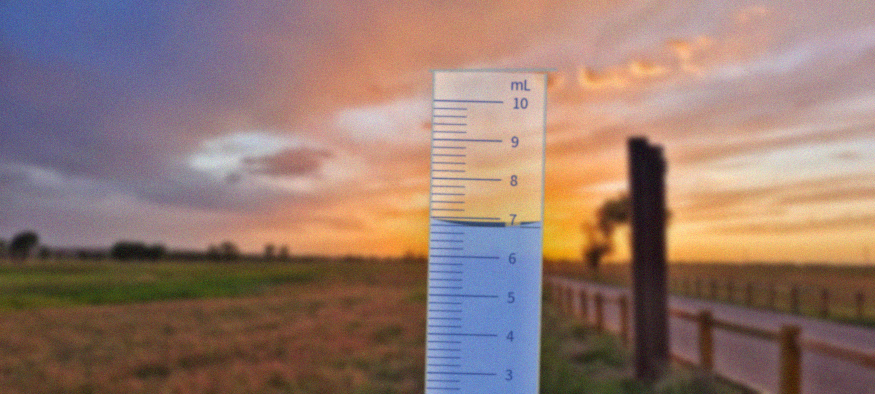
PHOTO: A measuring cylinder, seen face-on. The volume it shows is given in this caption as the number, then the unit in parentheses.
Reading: 6.8 (mL)
